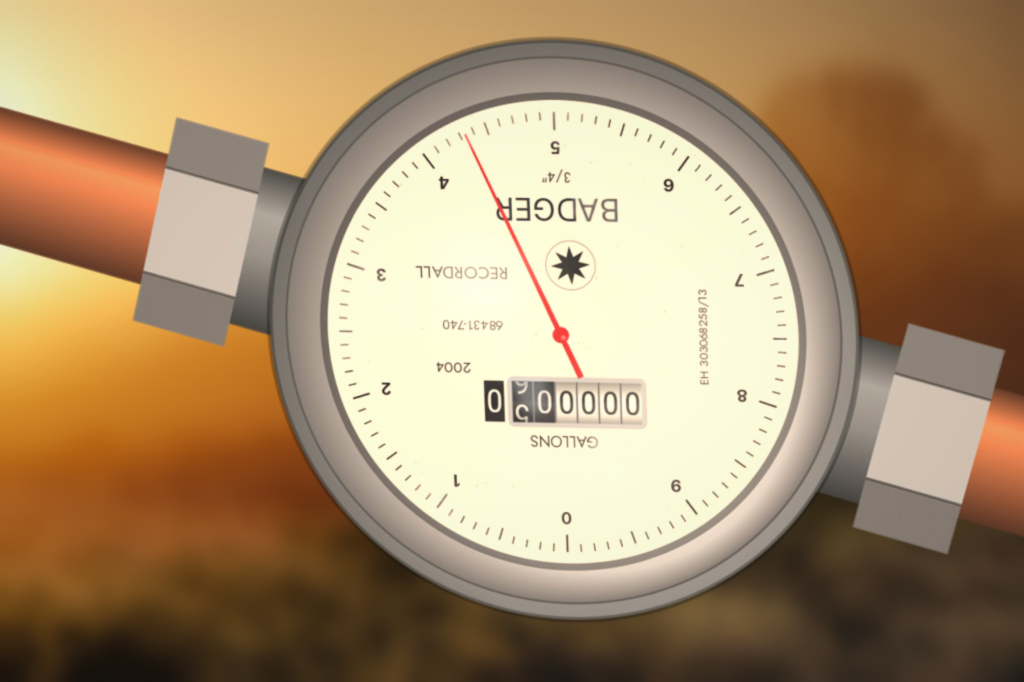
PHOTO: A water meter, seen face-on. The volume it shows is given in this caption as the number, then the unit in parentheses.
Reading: 54.3 (gal)
